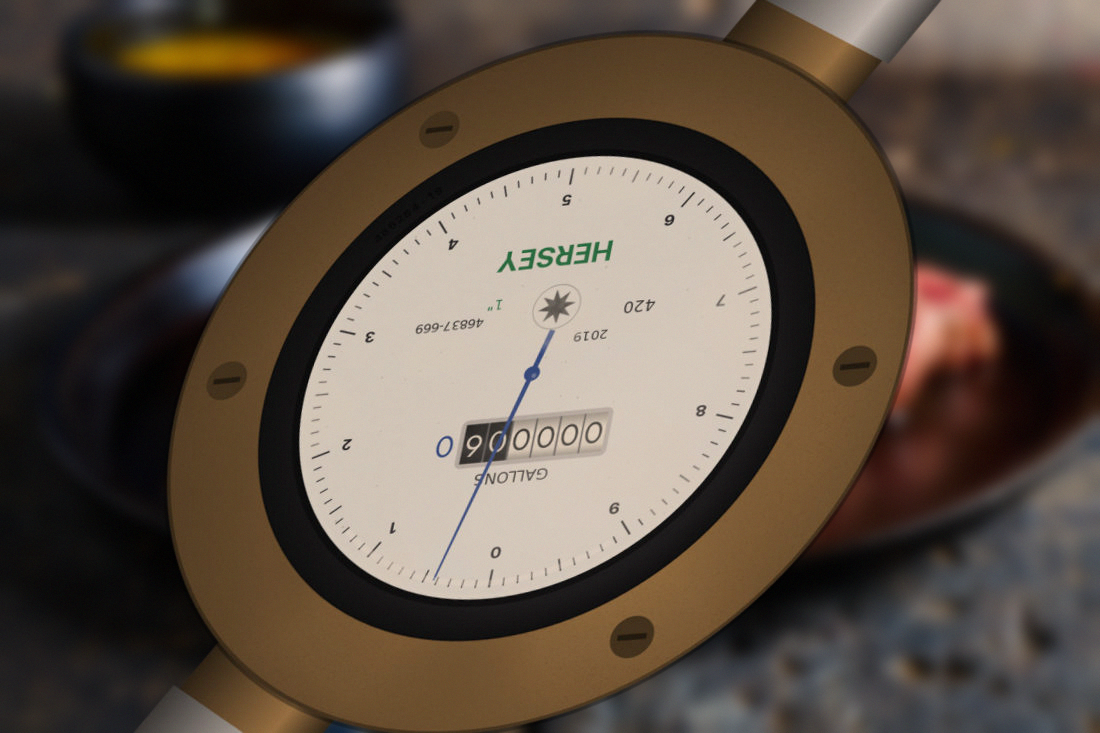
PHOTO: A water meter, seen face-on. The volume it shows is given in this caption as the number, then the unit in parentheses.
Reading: 60.4 (gal)
